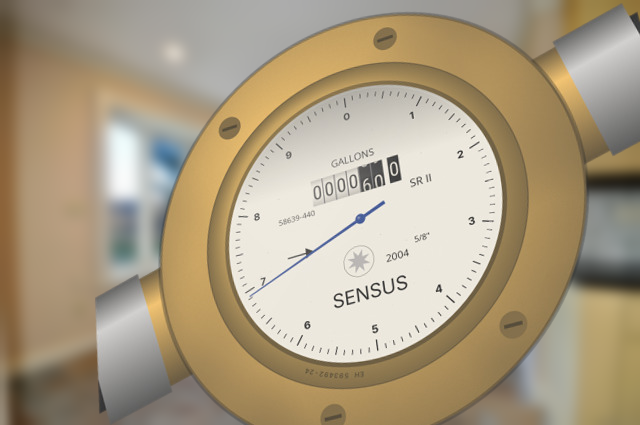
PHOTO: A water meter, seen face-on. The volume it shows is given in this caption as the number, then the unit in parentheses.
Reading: 596.9 (gal)
